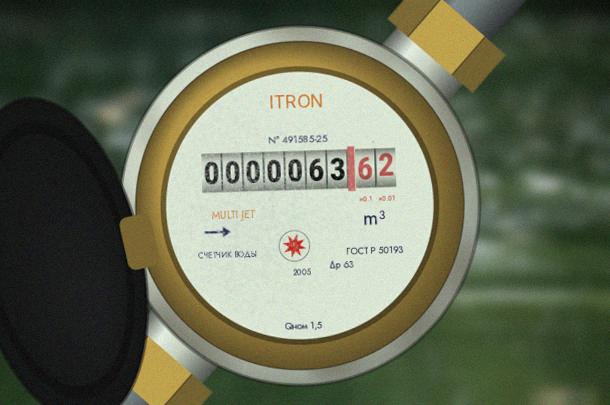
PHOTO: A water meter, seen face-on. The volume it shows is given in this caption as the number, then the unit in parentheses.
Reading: 63.62 (m³)
